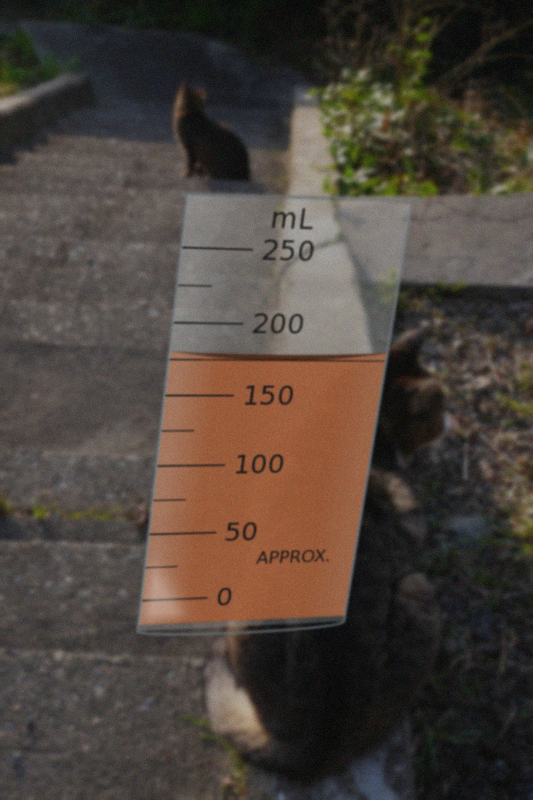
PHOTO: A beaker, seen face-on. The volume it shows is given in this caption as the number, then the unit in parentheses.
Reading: 175 (mL)
